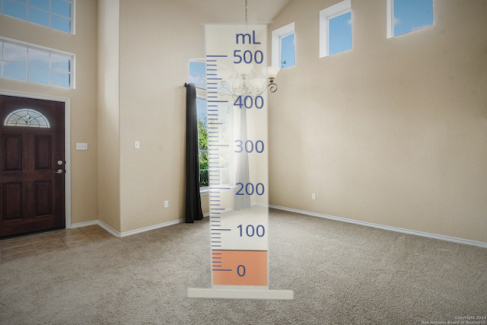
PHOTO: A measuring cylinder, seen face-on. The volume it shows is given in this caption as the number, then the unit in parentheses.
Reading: 50 (mL)
